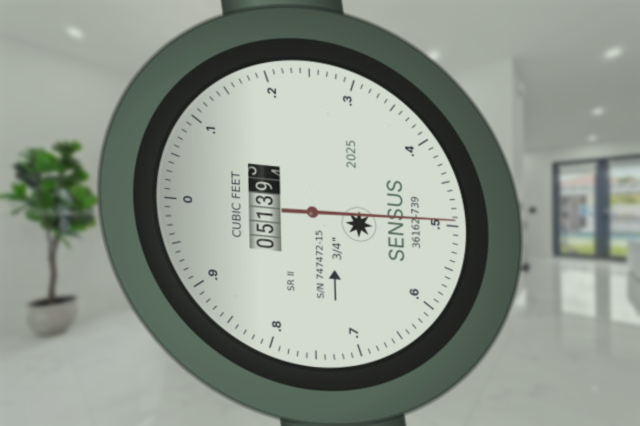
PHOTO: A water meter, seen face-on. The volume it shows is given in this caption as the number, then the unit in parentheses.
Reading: 51393.49 (ft³)
